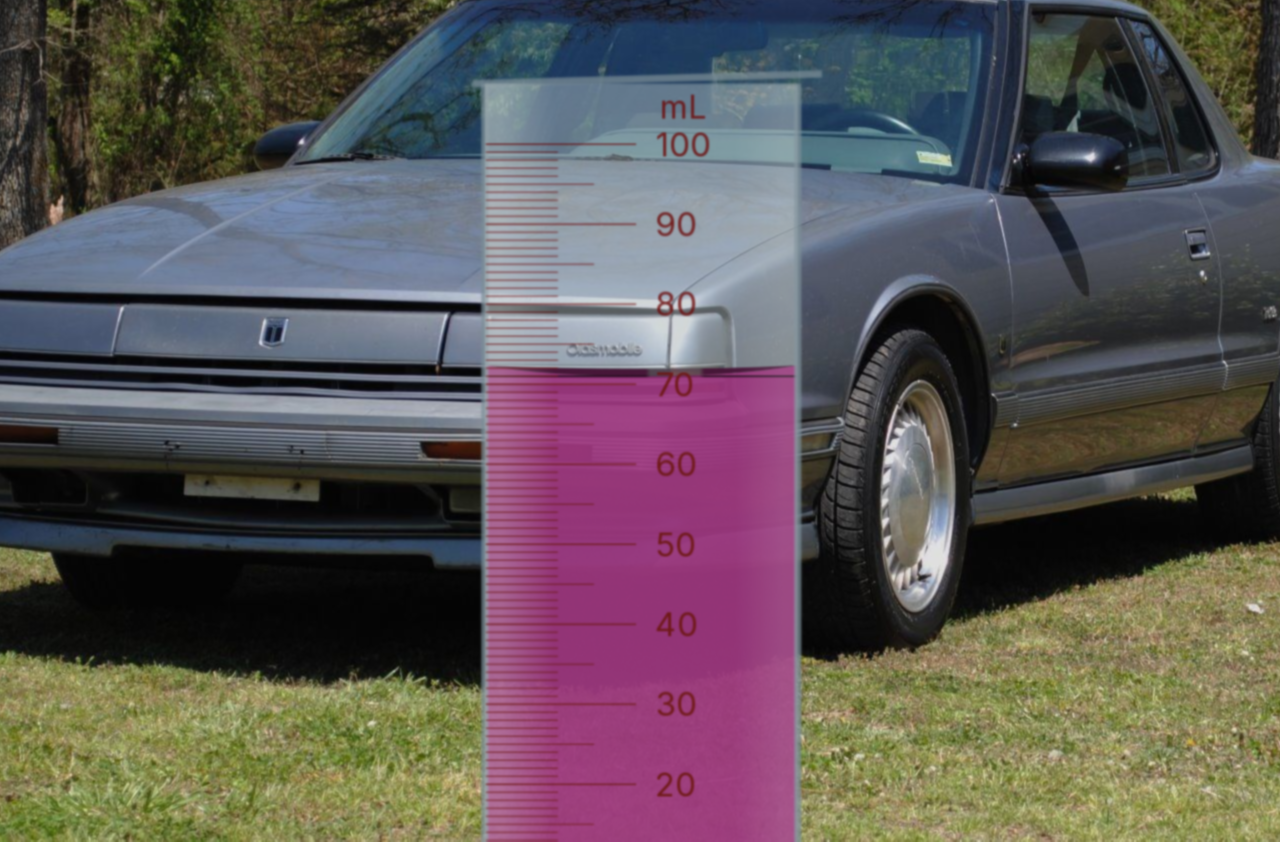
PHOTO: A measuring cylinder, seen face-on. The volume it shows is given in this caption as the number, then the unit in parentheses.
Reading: 71 (mL)
